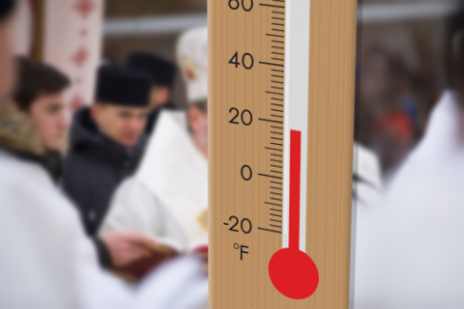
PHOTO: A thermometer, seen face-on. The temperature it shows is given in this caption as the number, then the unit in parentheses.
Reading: 18 (°F)
